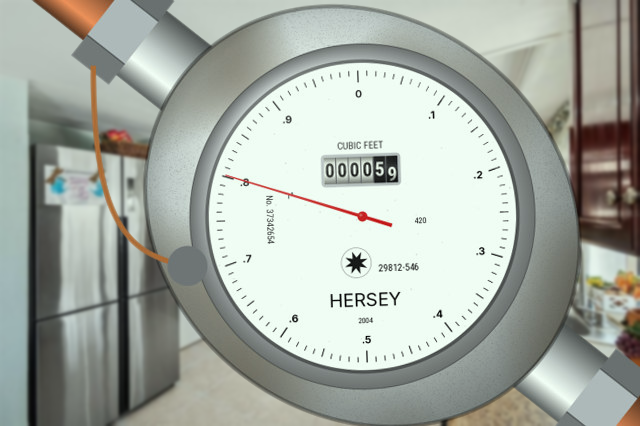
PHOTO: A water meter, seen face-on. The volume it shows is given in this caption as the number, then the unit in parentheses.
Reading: 58.80 (ft³)
